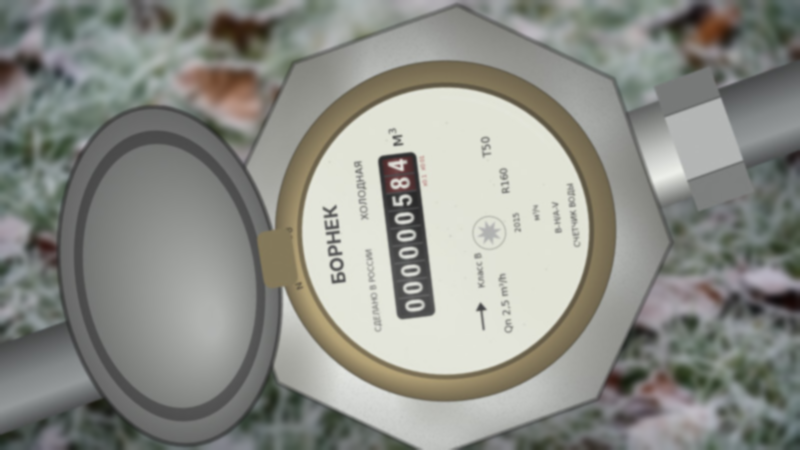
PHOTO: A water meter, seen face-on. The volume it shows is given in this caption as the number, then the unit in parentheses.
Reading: 5.84 (m³)
